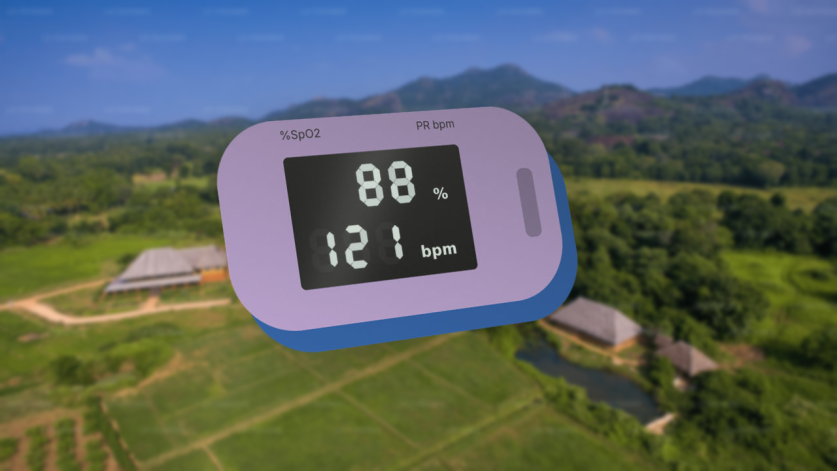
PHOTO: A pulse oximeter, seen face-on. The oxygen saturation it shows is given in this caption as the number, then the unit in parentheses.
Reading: 88 (%)
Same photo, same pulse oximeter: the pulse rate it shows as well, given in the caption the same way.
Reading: 121 (bpm)
